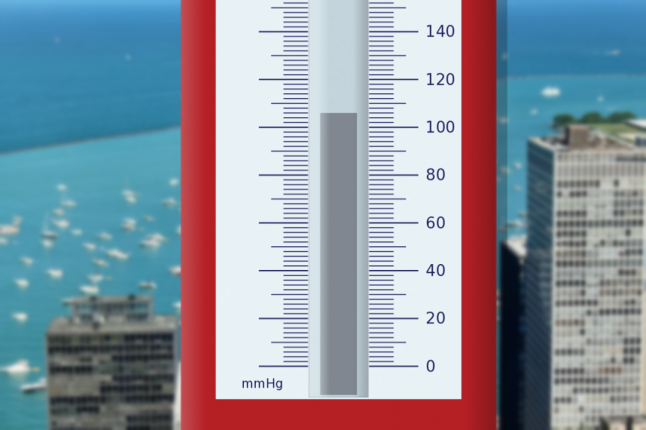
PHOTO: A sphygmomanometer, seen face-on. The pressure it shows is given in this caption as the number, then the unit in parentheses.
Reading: 106 (mmHg)
